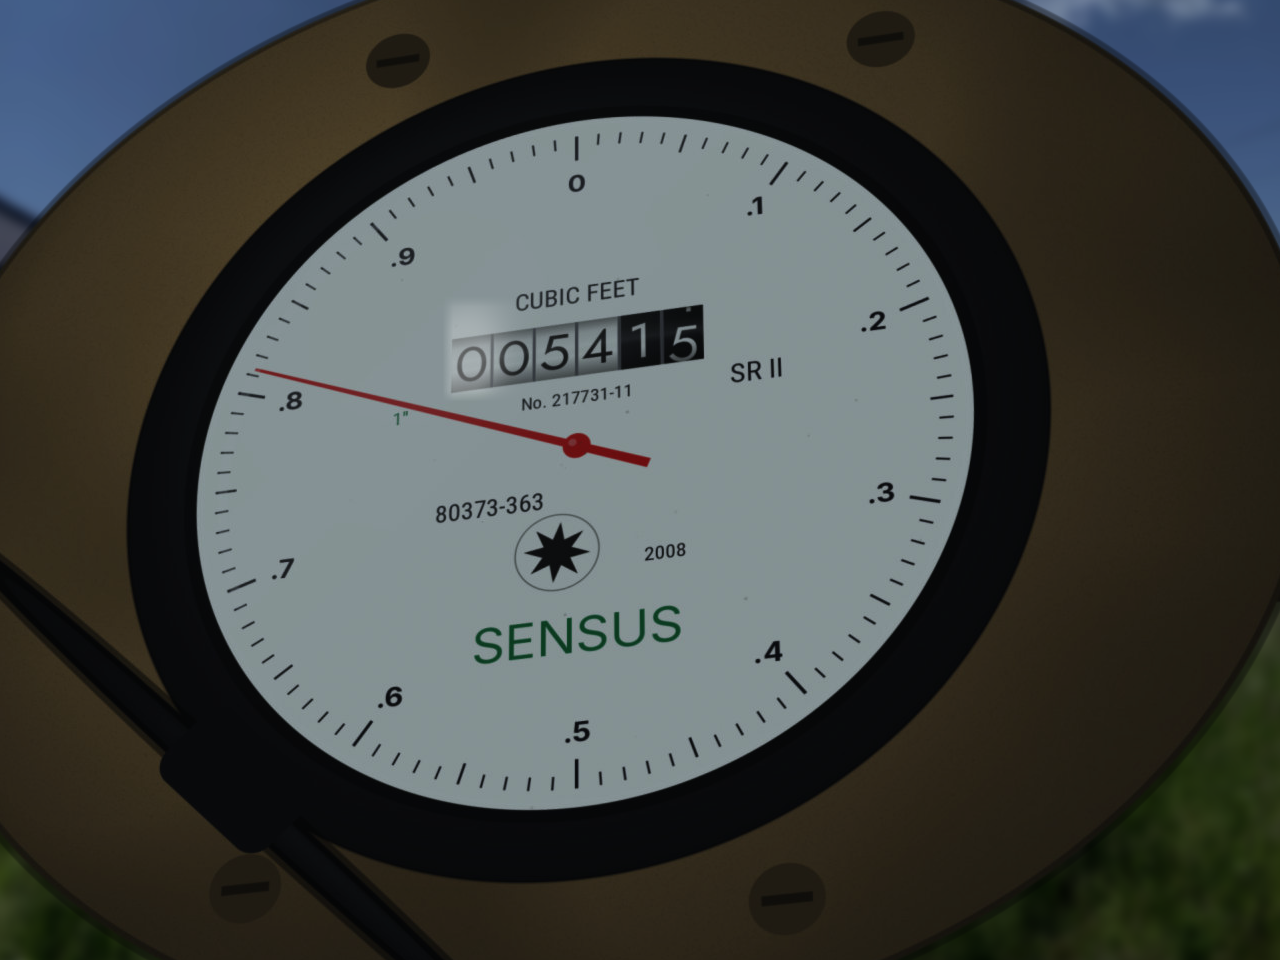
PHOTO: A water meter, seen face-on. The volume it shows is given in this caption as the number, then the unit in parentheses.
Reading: 5414.81 (ft³)
